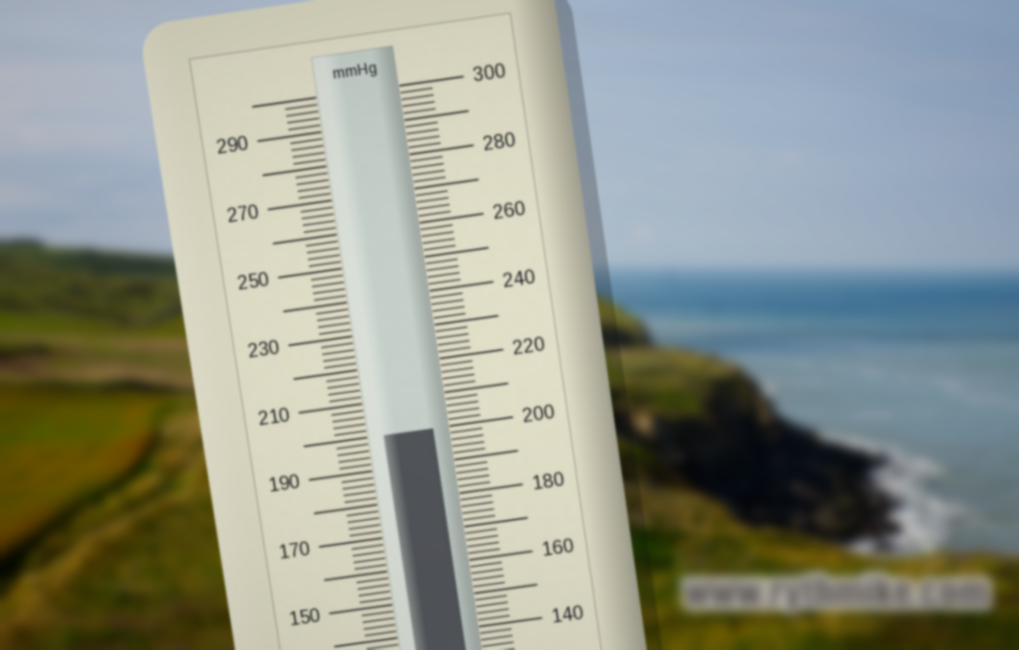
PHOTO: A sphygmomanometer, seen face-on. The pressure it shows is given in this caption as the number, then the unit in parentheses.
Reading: 200 (mmHg)
